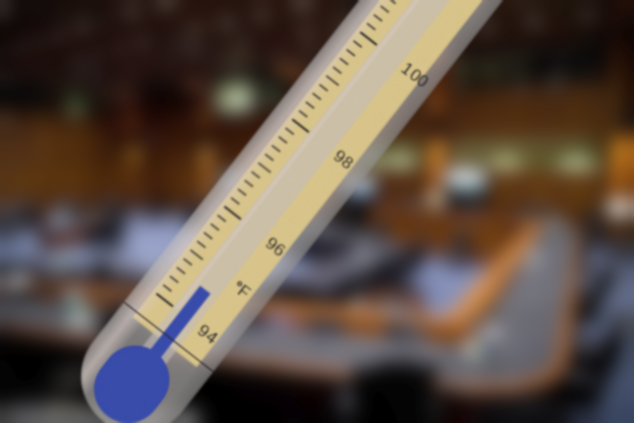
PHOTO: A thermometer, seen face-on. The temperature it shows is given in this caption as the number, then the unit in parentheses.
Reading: 94.6 (°F)
